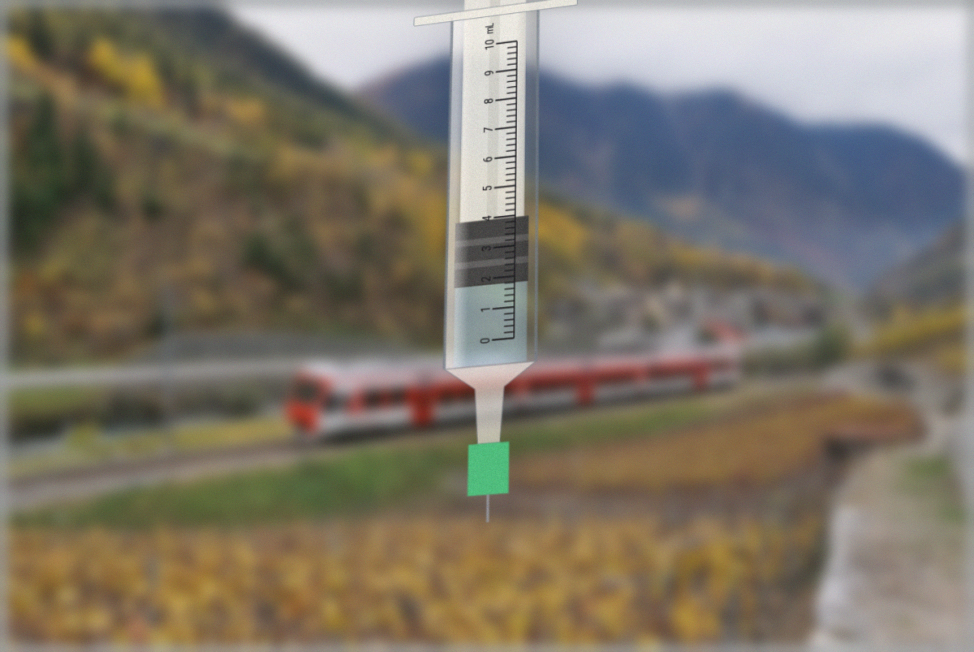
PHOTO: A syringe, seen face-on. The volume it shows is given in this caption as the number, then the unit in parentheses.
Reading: 1.8 (mL)
